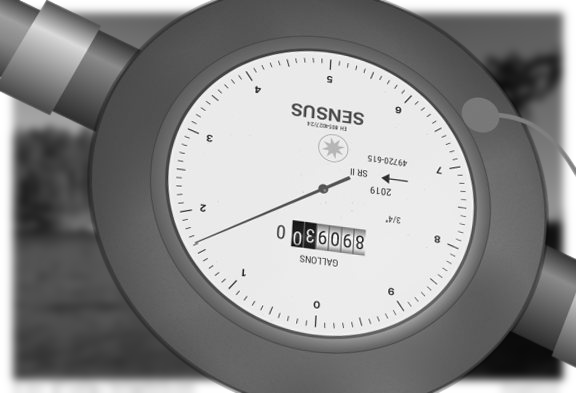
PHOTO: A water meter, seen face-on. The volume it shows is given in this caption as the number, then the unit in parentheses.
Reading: 8909301.6 (gal)
